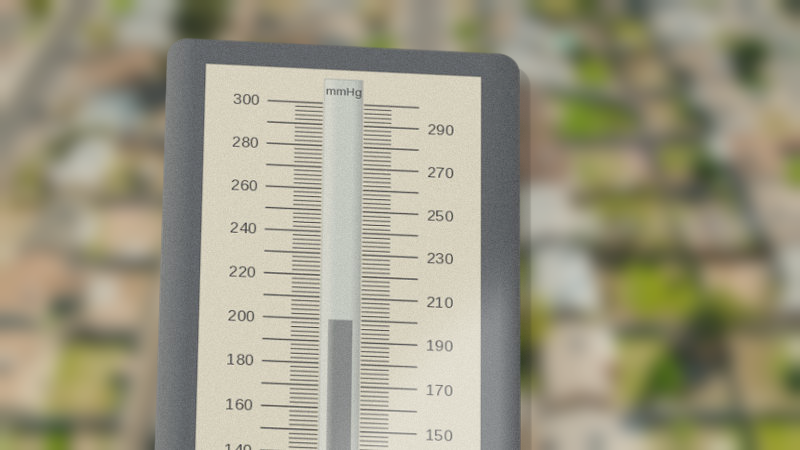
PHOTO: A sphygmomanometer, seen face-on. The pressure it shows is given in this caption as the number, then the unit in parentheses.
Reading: 200 (mmHg)
